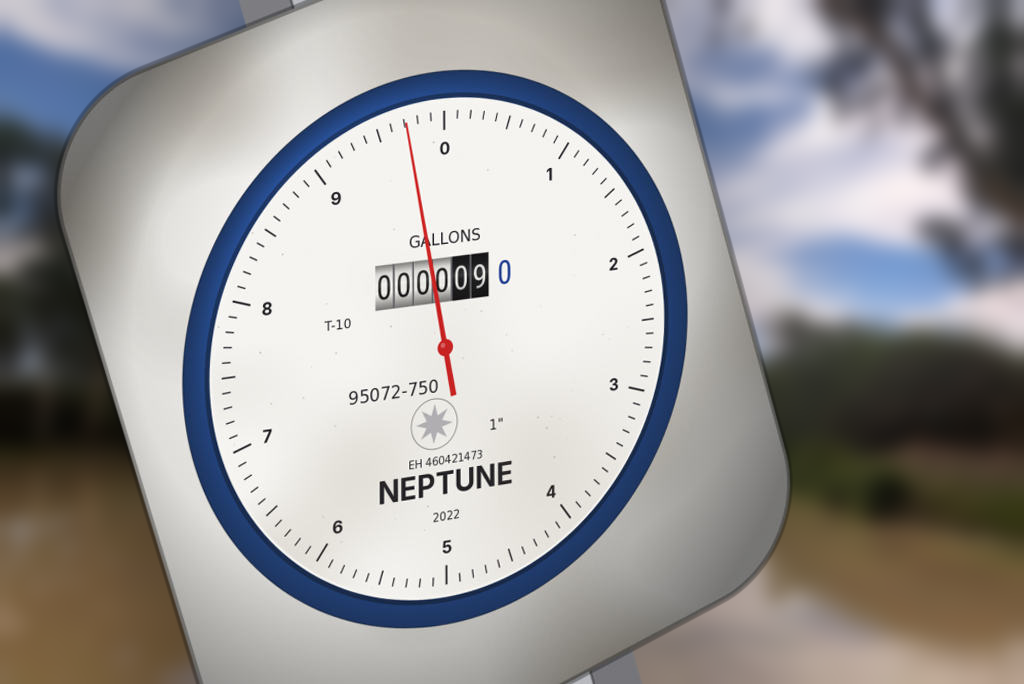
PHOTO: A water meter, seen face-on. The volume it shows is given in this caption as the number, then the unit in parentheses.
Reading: 89.7 (gal)
